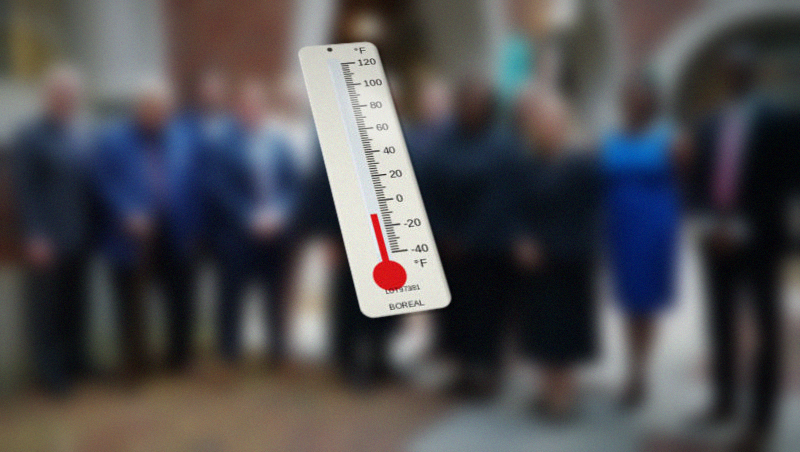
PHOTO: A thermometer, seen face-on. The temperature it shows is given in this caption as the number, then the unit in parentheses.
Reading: -10 (°F)
